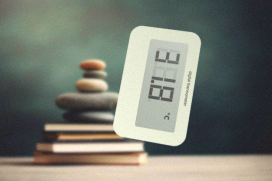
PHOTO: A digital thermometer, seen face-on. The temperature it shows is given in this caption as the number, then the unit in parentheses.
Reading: 31.8 (°C)
